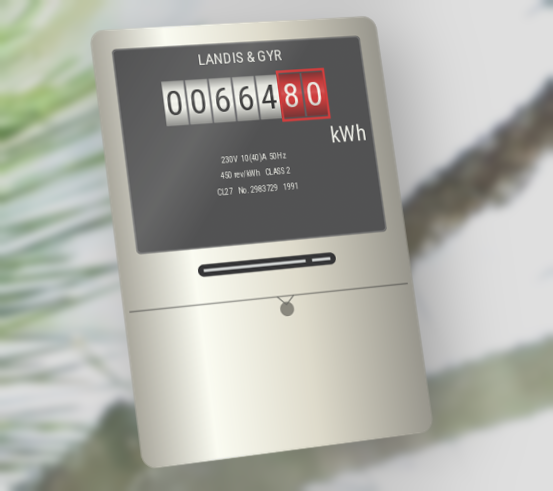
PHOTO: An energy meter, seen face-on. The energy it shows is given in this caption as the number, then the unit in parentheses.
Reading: 664.80 (kWh)
